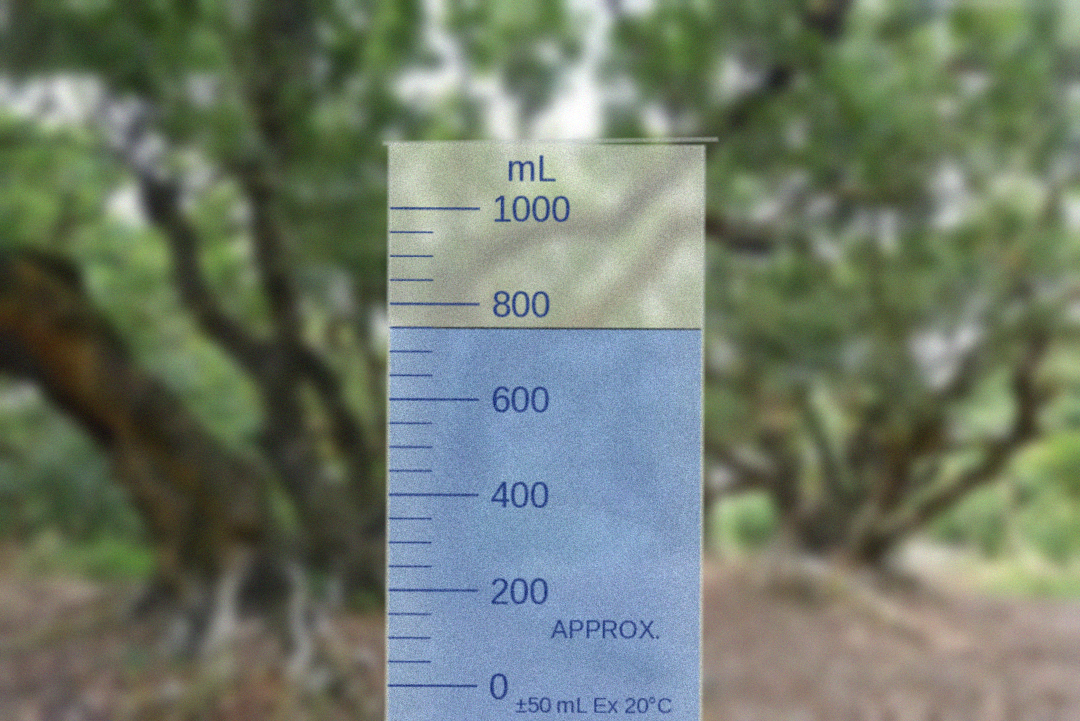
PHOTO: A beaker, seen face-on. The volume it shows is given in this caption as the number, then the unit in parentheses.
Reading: 750 (mL)
